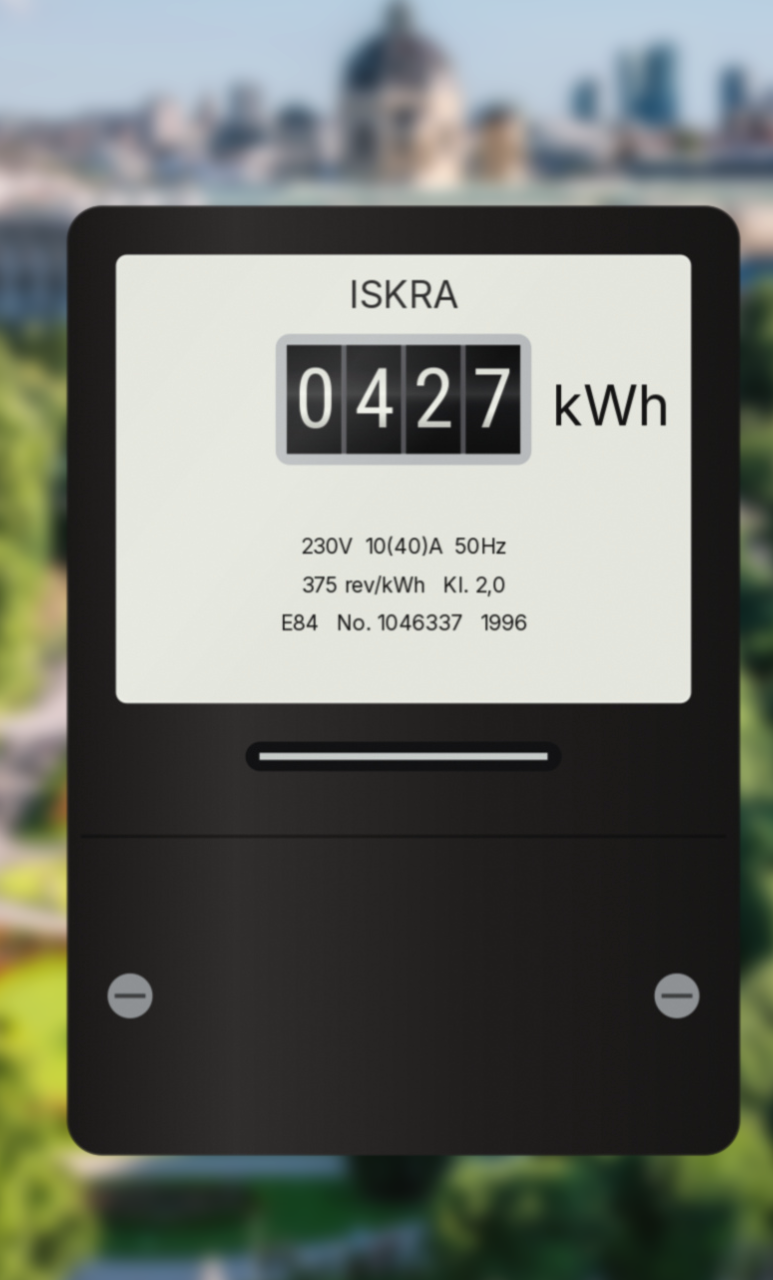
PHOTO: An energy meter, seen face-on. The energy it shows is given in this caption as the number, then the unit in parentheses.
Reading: 427 (kWh)
